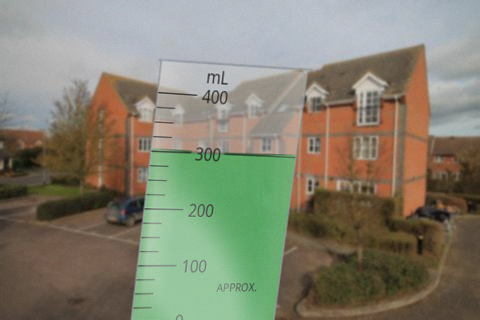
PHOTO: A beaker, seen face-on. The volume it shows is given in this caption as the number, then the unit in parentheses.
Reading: 300 (mL)
